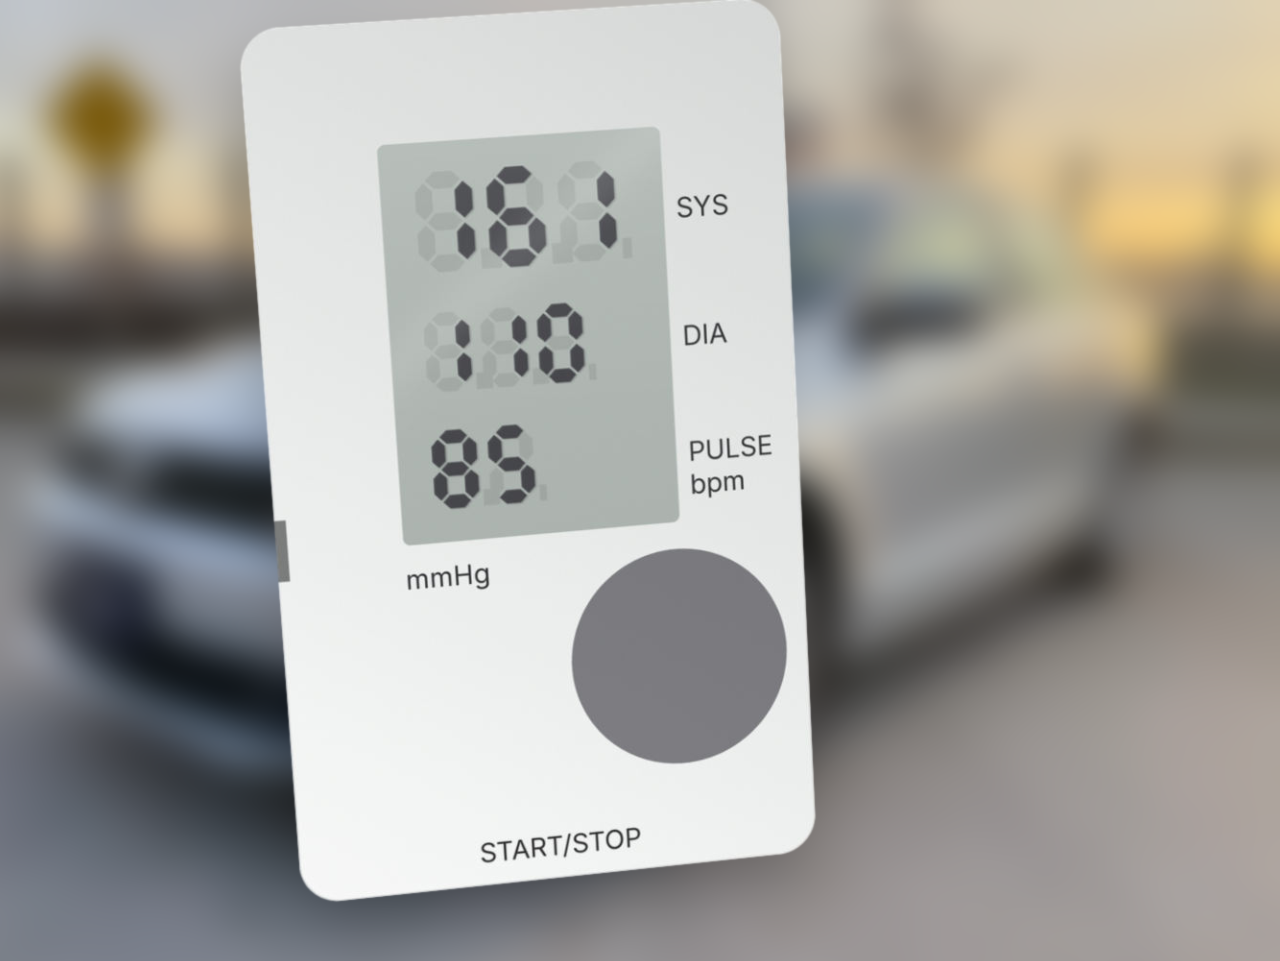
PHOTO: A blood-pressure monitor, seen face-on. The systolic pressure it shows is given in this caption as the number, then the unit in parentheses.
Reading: 161 (mmHg)
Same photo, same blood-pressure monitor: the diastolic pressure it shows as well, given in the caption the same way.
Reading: 110 (mmHg)
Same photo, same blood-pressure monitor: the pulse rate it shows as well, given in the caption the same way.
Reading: 85 (bpm)
